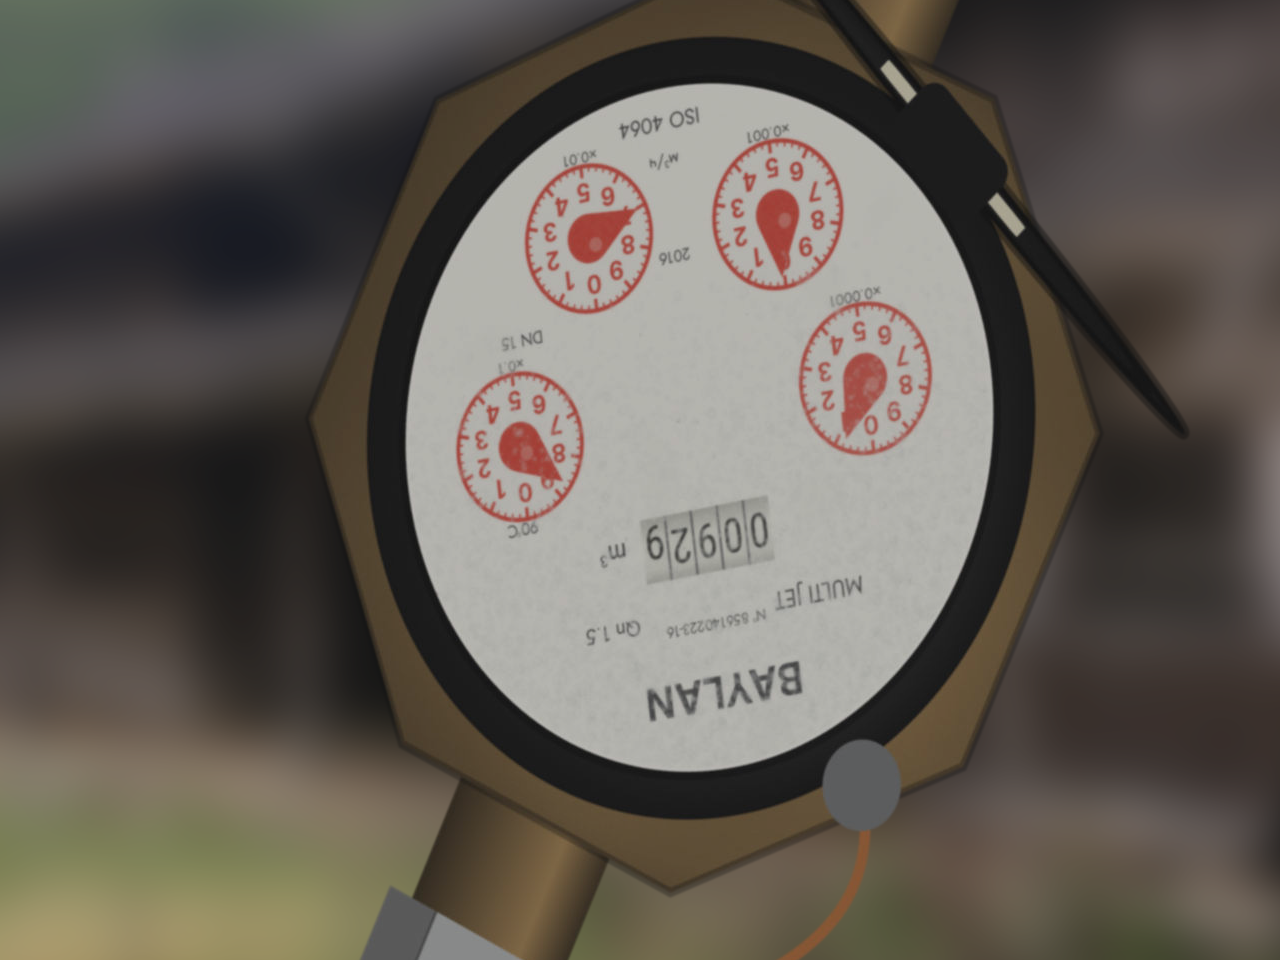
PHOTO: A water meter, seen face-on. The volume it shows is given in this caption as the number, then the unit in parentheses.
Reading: 928.8700 (m³)
